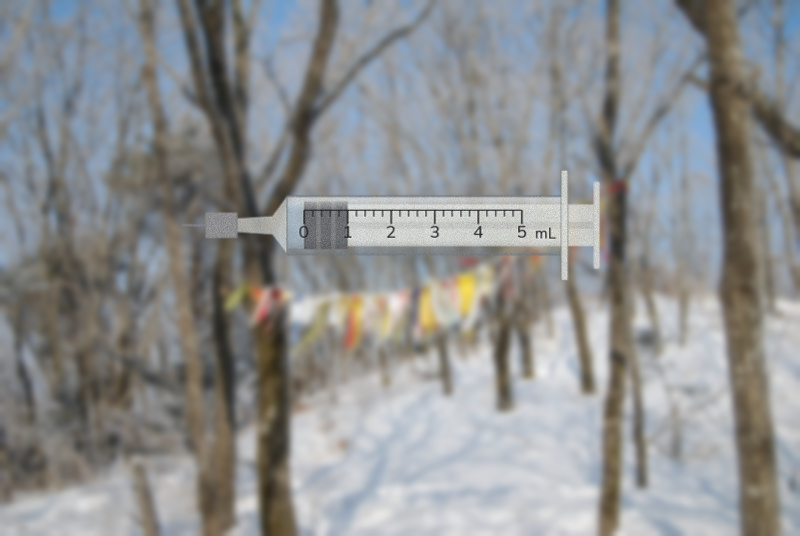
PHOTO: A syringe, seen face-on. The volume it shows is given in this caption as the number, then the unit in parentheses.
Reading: 0 (mL)
